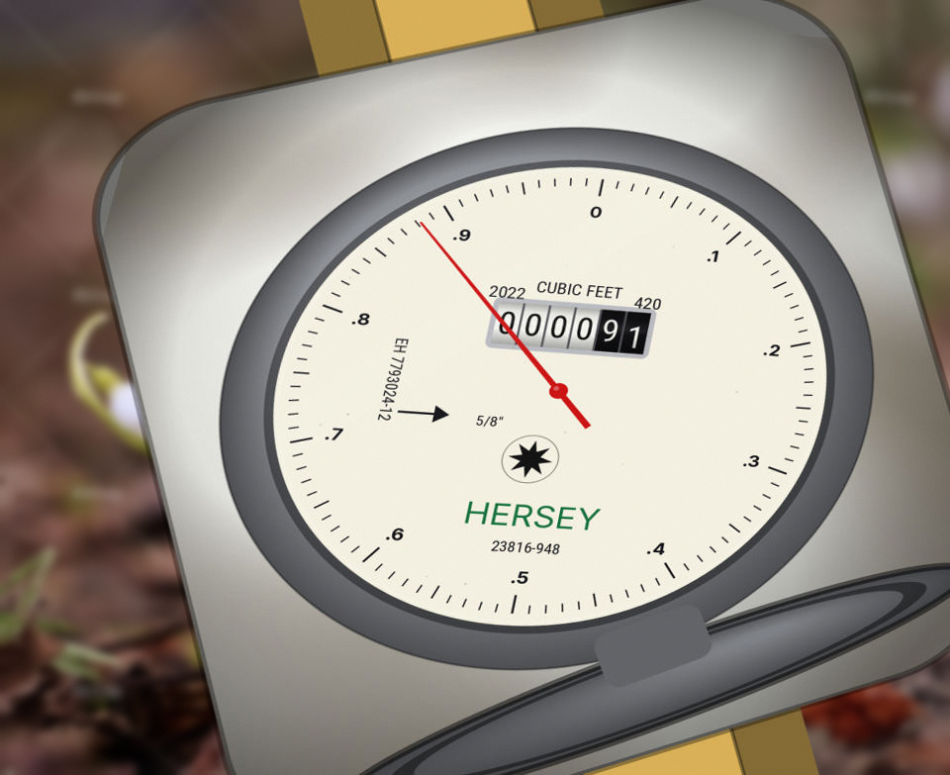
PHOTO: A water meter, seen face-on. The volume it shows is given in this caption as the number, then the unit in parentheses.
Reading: 90.88 (ft³)
